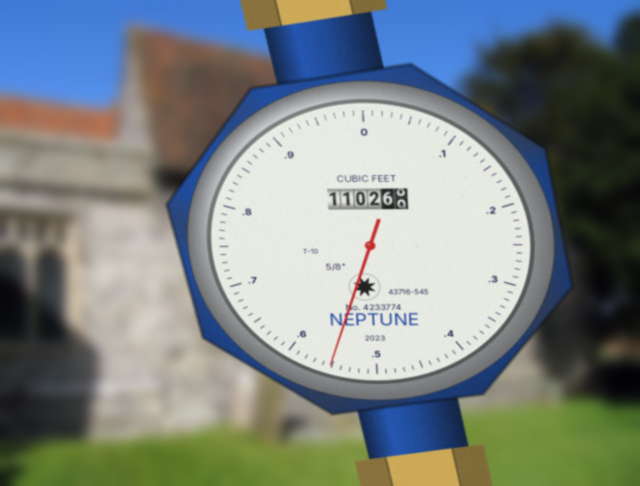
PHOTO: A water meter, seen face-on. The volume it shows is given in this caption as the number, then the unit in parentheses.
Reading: 110268.55 (ft³)
